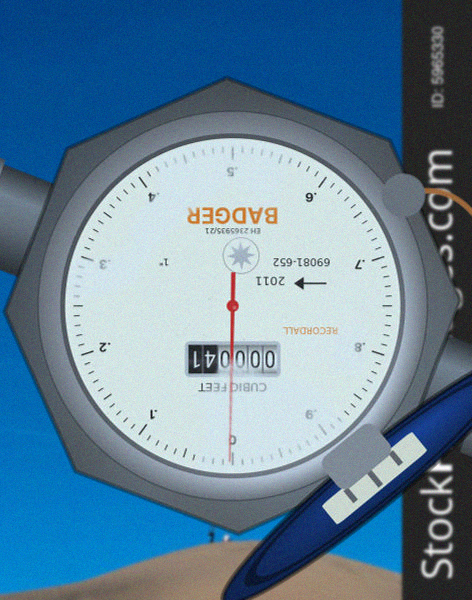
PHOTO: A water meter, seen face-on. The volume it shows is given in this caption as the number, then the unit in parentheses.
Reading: 41.00 (ft³)
